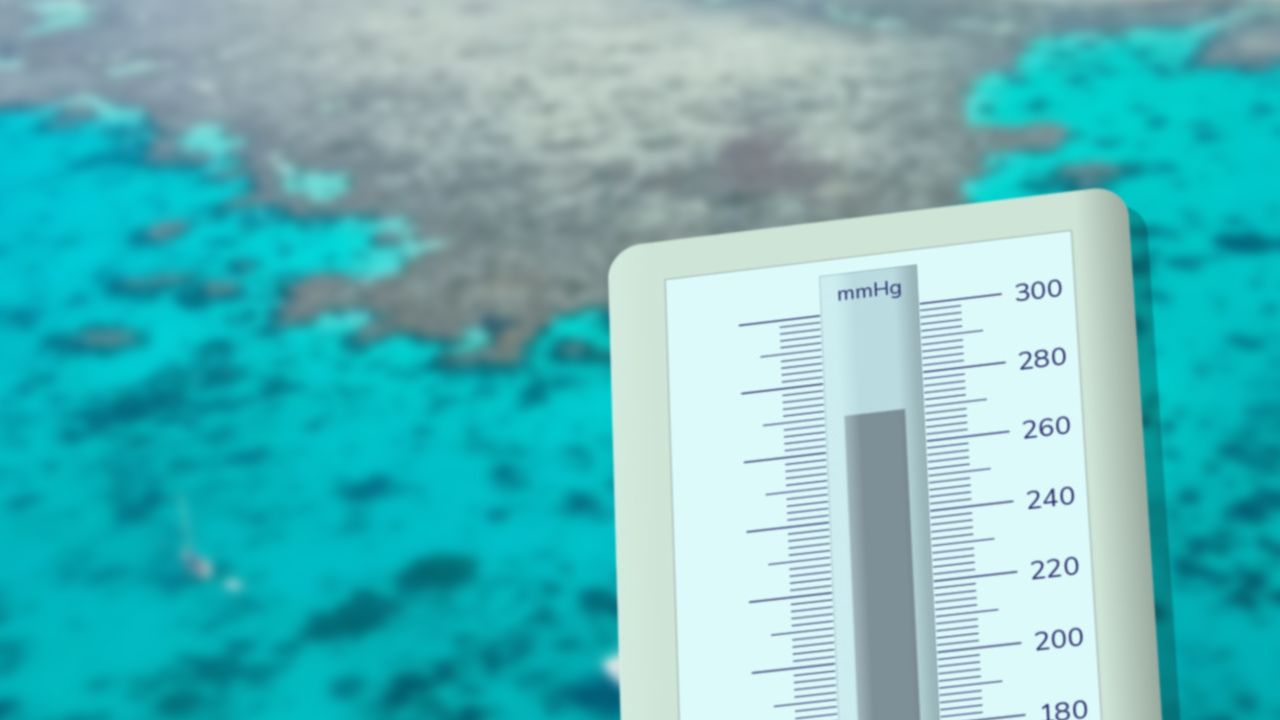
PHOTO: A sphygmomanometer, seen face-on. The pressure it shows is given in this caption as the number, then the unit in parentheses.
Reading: 270 (mmHg)
